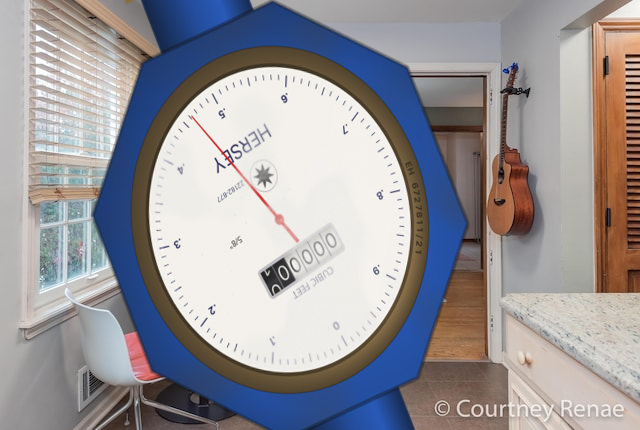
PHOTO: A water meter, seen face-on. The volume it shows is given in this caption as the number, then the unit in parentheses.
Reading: 0.46 (ft³)
